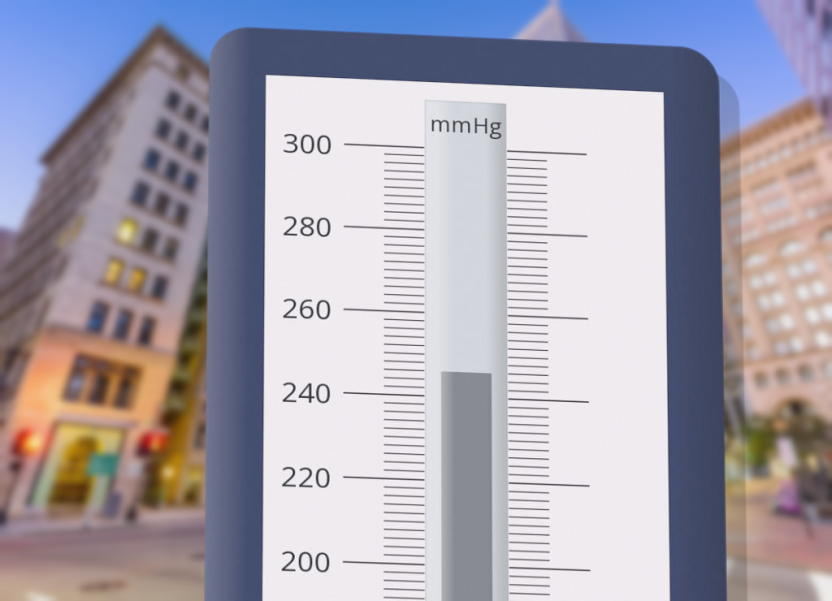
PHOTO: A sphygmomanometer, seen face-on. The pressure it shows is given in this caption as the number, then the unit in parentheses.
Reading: 246 (mmHg)
